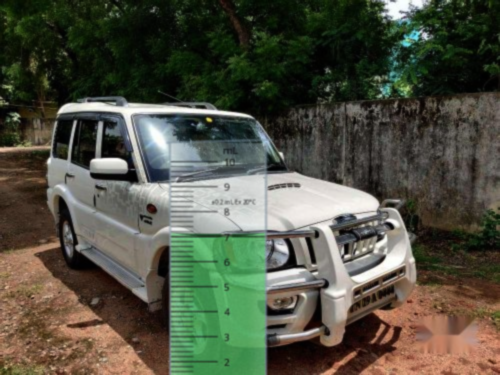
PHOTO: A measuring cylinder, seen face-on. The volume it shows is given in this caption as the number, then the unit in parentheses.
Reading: 7 (mL)
